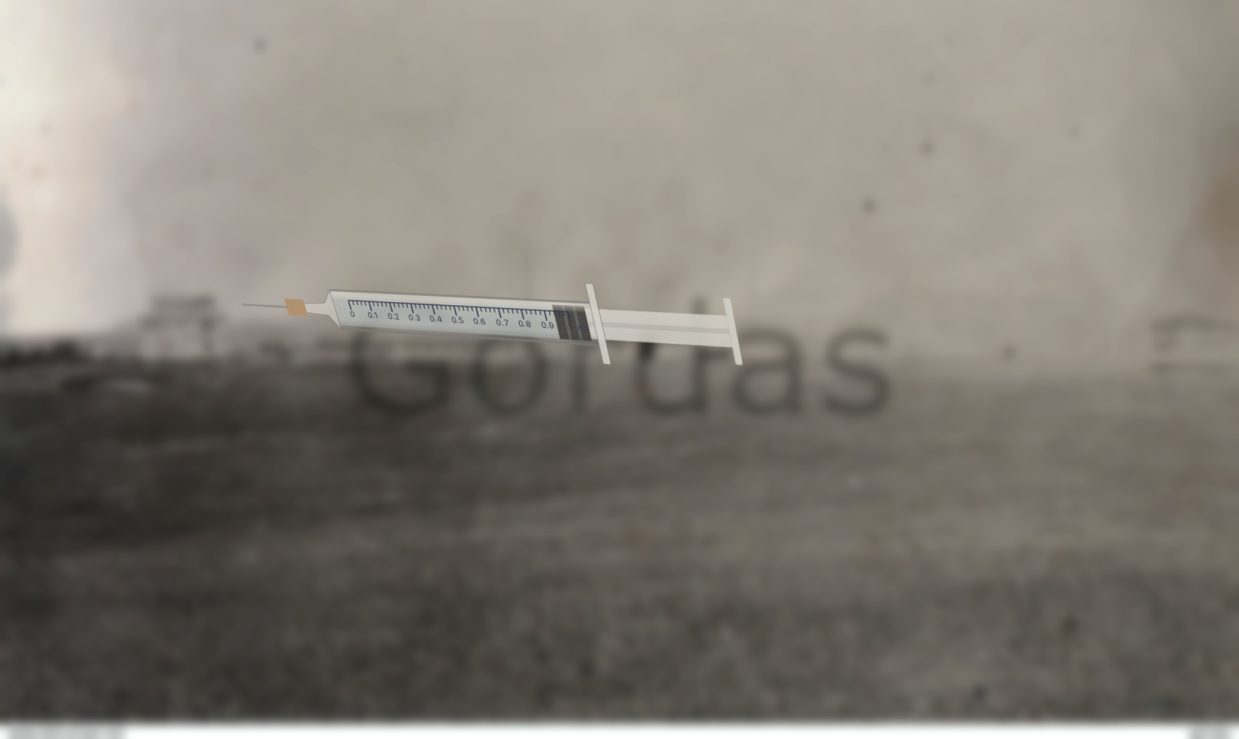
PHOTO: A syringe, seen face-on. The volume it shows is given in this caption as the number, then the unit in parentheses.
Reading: 0.94 (mL)
